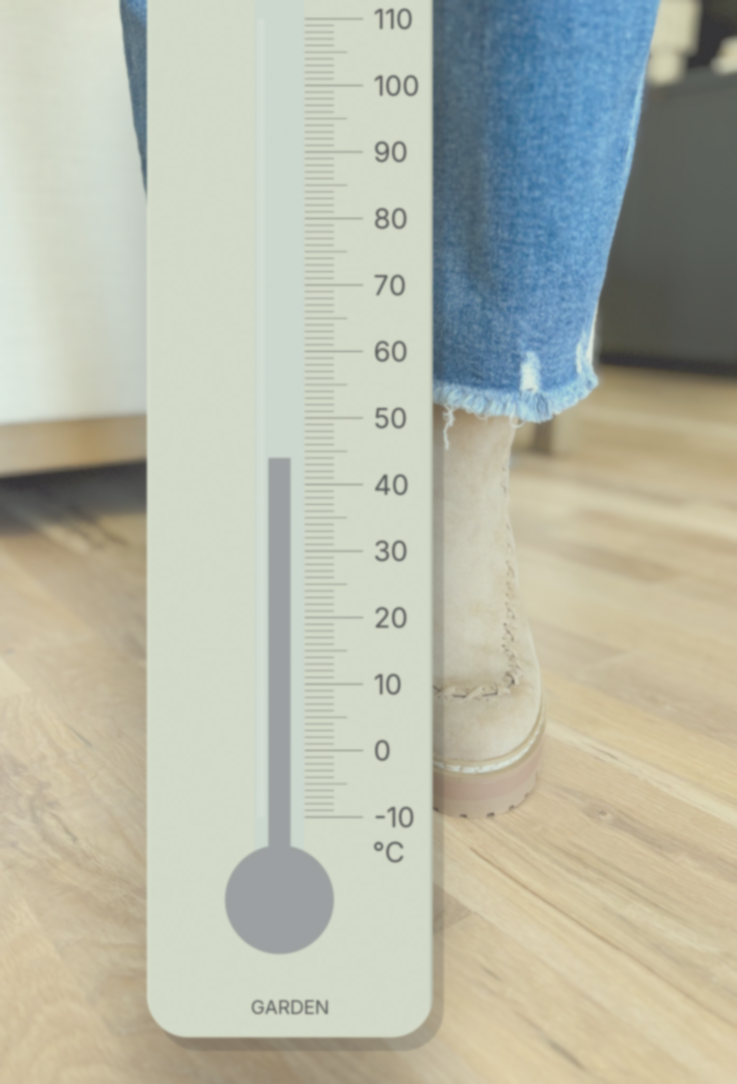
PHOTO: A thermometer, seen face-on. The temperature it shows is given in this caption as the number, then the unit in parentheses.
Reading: 44 (°C)
